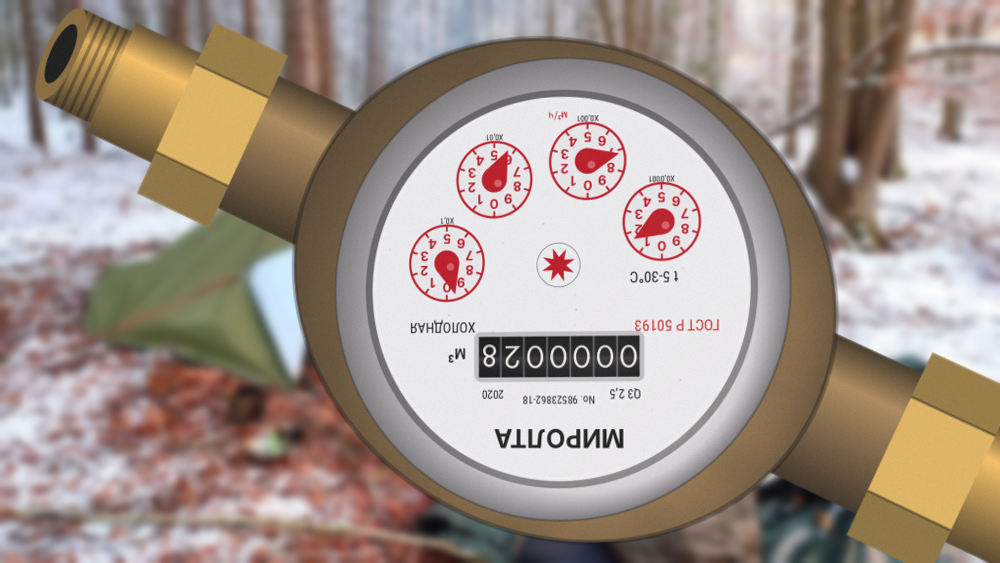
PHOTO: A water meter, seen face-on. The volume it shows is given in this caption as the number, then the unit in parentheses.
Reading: 27.9571 (m³)
